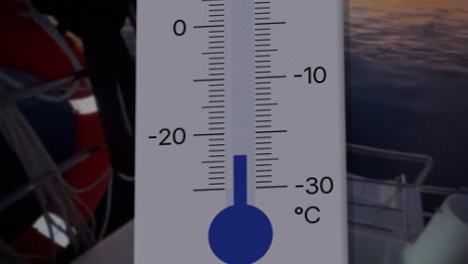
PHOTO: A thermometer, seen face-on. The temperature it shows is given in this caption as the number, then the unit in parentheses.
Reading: -24 (°C)
